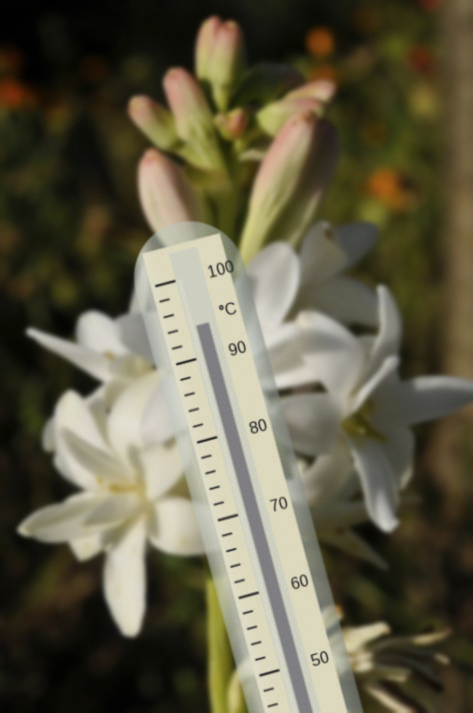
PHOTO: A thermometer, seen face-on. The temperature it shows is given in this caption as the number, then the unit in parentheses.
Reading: 94 (°C)
